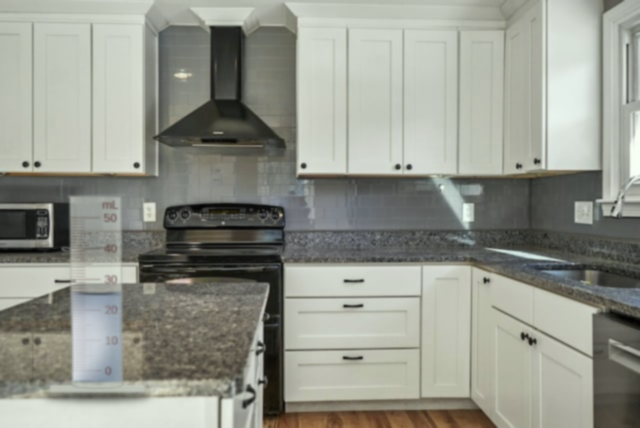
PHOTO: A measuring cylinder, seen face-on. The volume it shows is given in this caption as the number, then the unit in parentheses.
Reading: 25 (mL)
